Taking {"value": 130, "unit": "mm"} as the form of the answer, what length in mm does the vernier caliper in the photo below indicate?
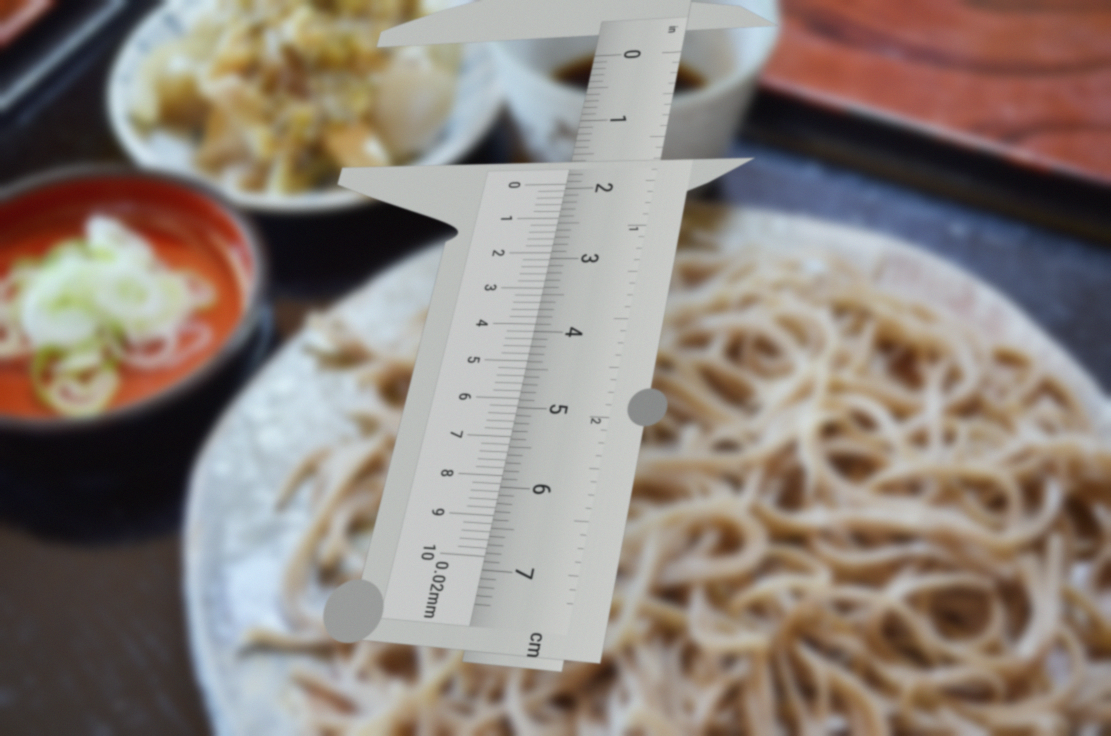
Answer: {"value": 19.4, "unit": "mm"}
